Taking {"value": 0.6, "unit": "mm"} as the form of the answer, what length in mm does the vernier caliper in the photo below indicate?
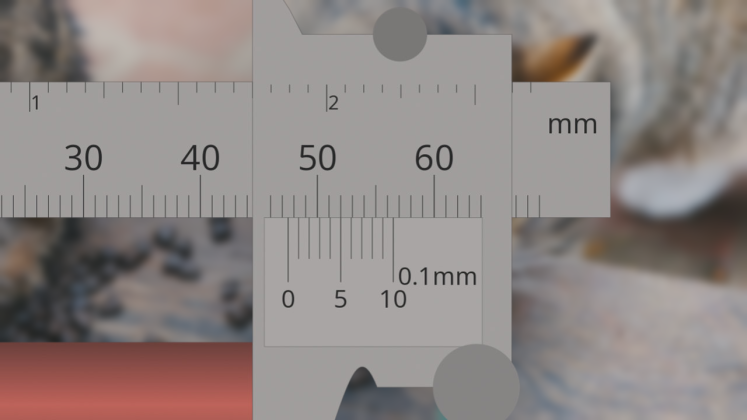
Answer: {"value": 47.5, "unit": "mm"}
